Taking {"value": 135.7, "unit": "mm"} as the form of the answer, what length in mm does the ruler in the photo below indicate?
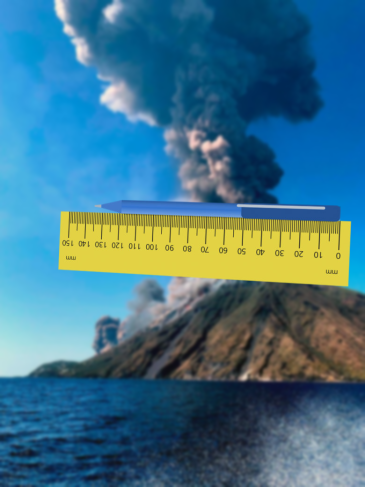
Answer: {"value": 135, "unit": "mm"}
